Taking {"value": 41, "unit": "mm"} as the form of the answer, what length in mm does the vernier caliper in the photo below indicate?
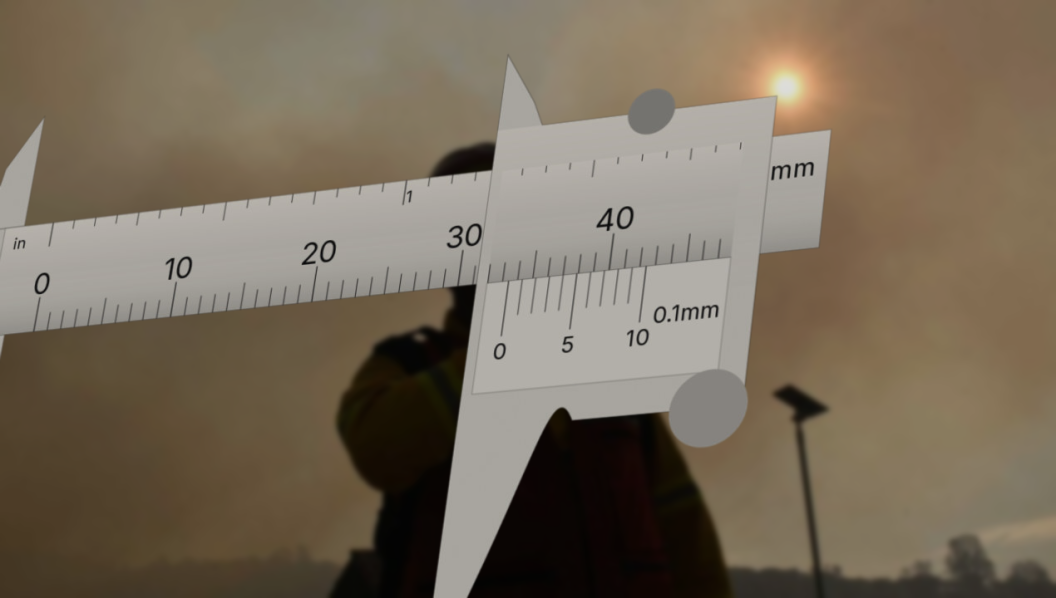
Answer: {"value": 33.4, "unit": "mm"}
